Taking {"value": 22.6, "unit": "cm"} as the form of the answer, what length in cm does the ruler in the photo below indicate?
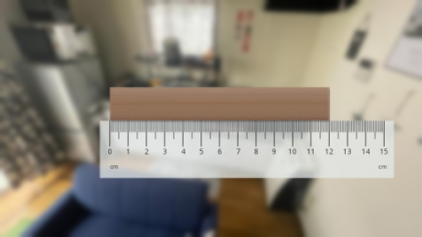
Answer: {"value": 12, "unit": "cm"}
